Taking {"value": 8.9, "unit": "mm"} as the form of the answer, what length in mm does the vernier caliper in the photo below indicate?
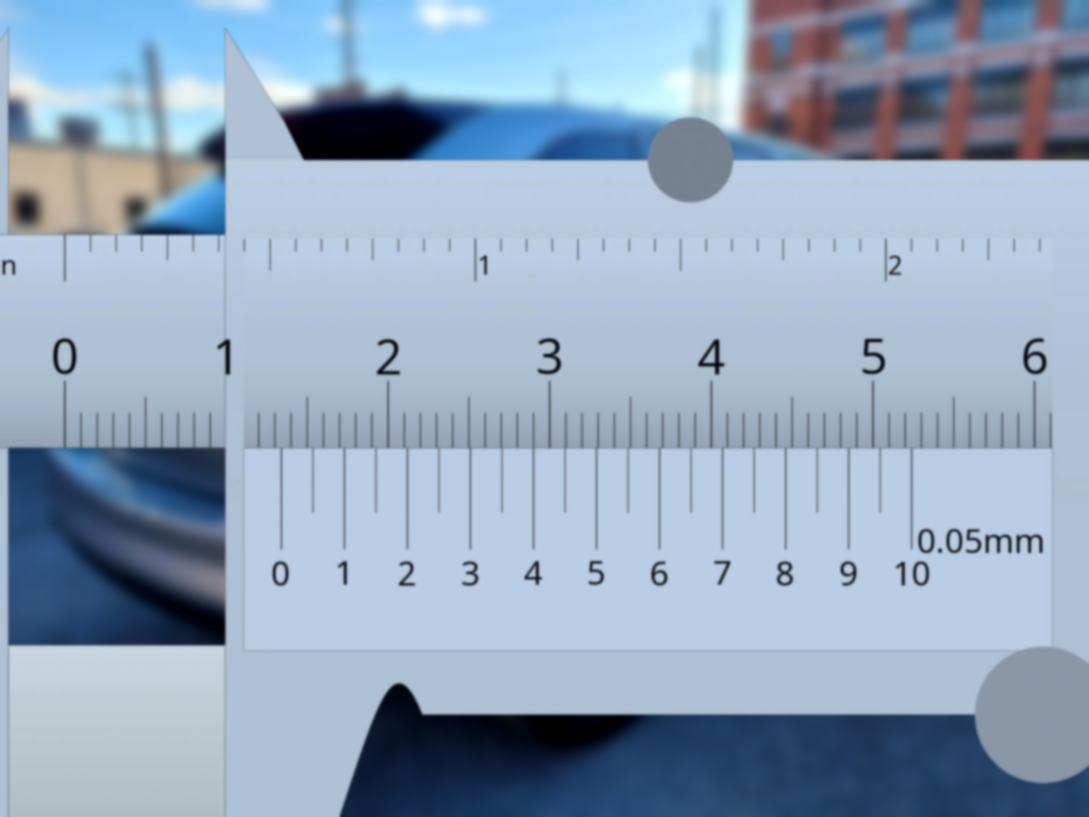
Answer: {"value": 13.4, "unit": "mm"}
